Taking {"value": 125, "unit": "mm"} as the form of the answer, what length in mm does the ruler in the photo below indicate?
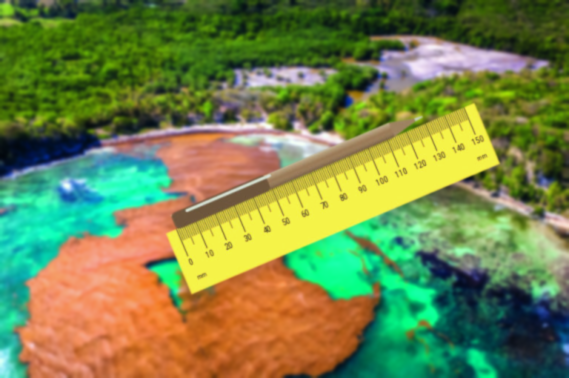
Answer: {"value": 130, "unit": "mm"}
